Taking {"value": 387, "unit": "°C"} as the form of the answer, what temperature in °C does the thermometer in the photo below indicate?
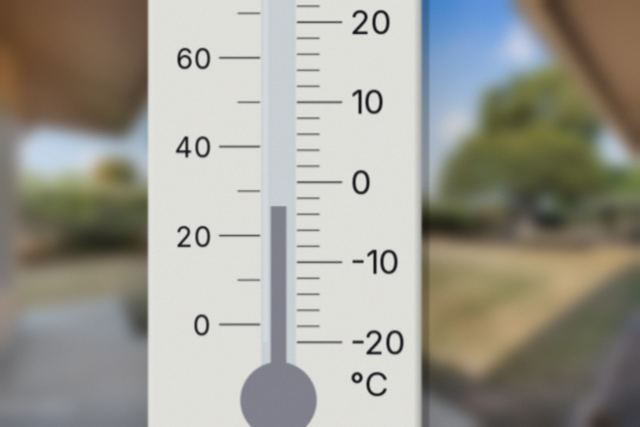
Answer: {"value": -3, "unit": "°C"}
